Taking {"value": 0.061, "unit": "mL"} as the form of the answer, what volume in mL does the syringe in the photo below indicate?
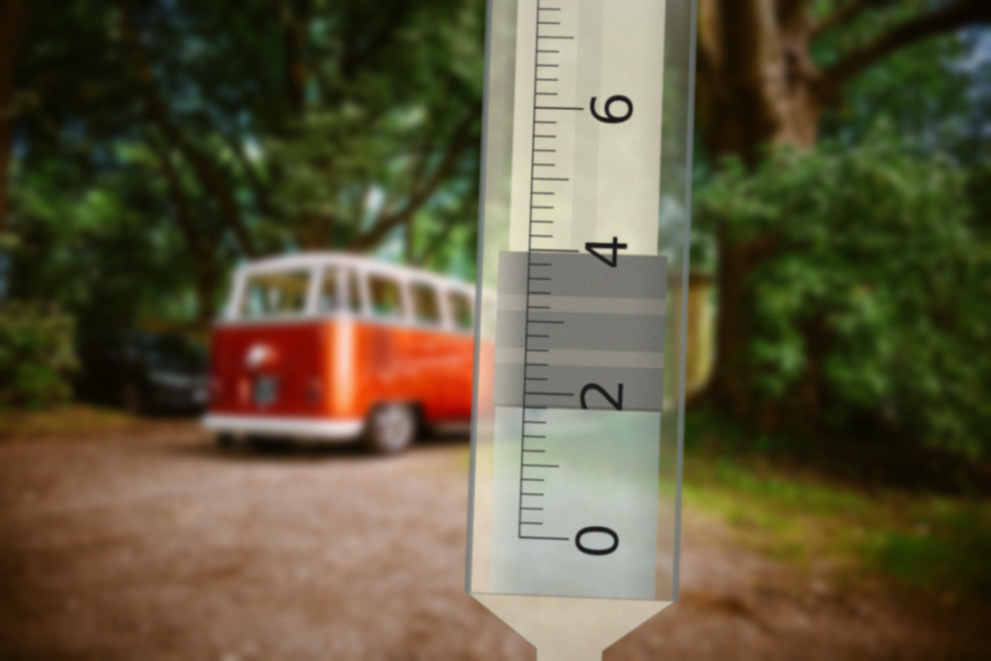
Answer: {"value": 1.8, "unit": "mL"}
